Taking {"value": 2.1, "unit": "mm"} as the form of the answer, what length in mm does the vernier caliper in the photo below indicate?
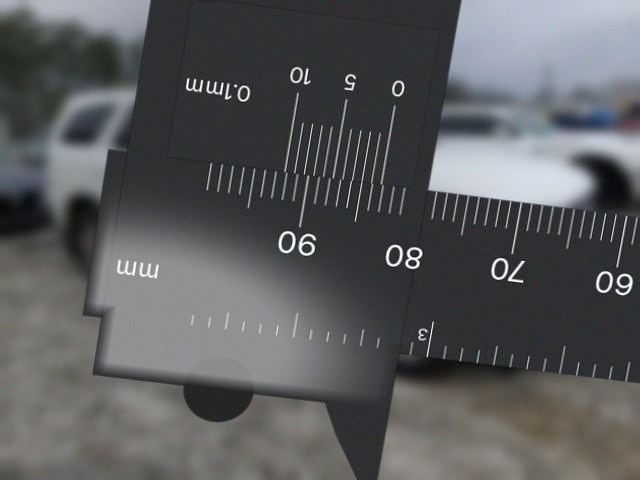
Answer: {"value": 83.2, "unit": "mm"}
